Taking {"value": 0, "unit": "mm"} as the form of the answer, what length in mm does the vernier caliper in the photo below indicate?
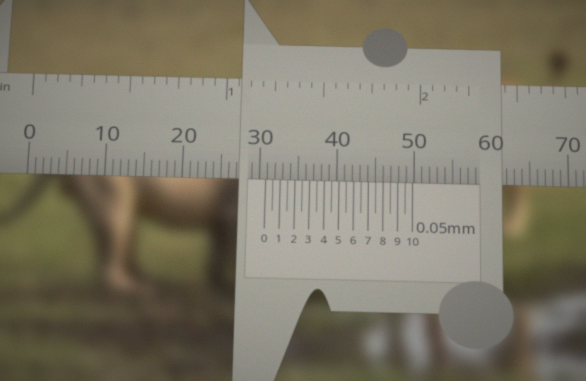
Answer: {"value": 30.8, "unit": "mm"}
